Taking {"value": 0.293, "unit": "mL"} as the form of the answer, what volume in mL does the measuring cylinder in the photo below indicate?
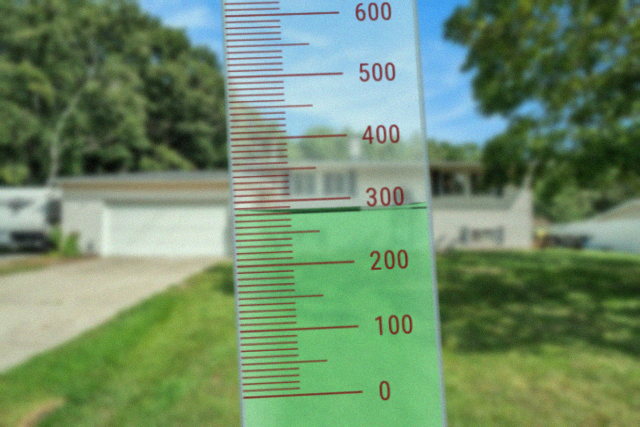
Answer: {"value": 280, "unit": "mL"}
